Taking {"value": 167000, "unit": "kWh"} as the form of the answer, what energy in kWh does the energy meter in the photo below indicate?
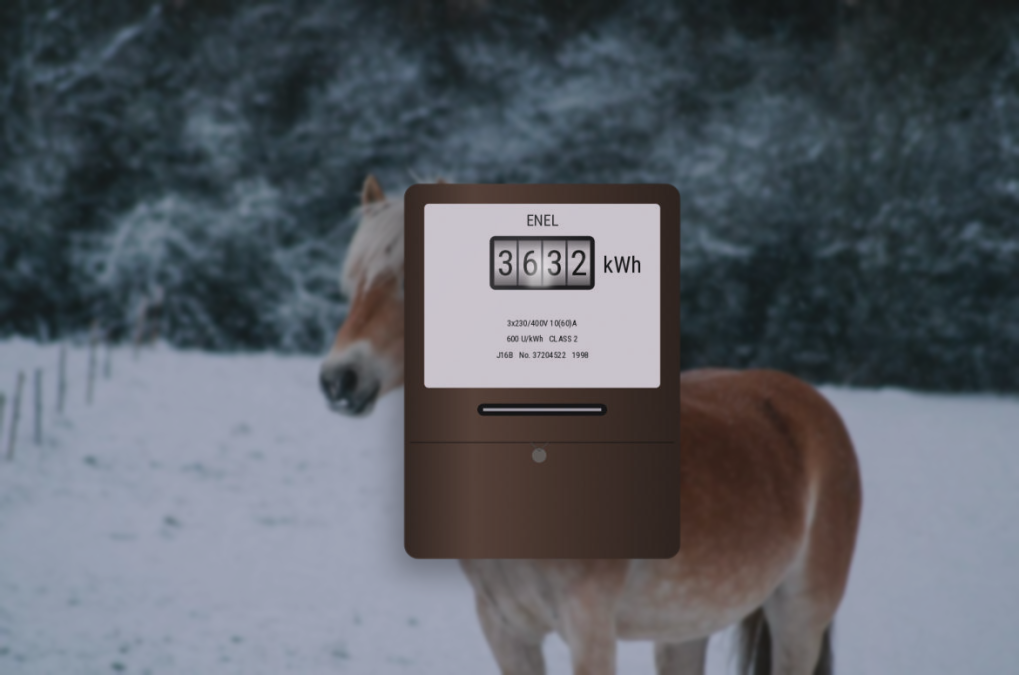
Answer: {"value": 3632, "unit": "kWh"}
